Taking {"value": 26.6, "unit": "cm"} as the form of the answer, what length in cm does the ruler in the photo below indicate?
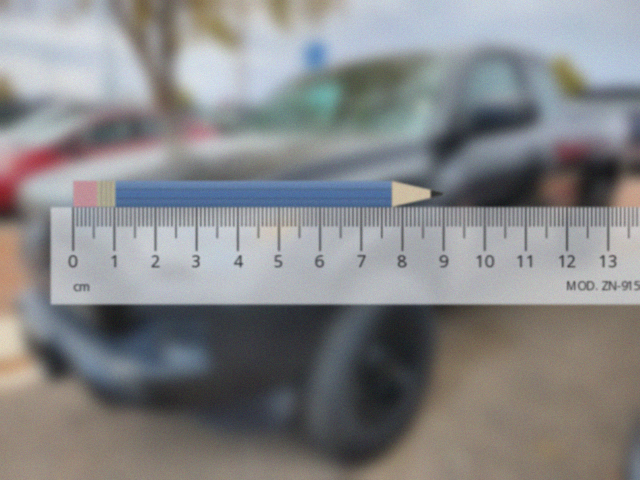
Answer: {"value": 9, "unit": "cm"}
